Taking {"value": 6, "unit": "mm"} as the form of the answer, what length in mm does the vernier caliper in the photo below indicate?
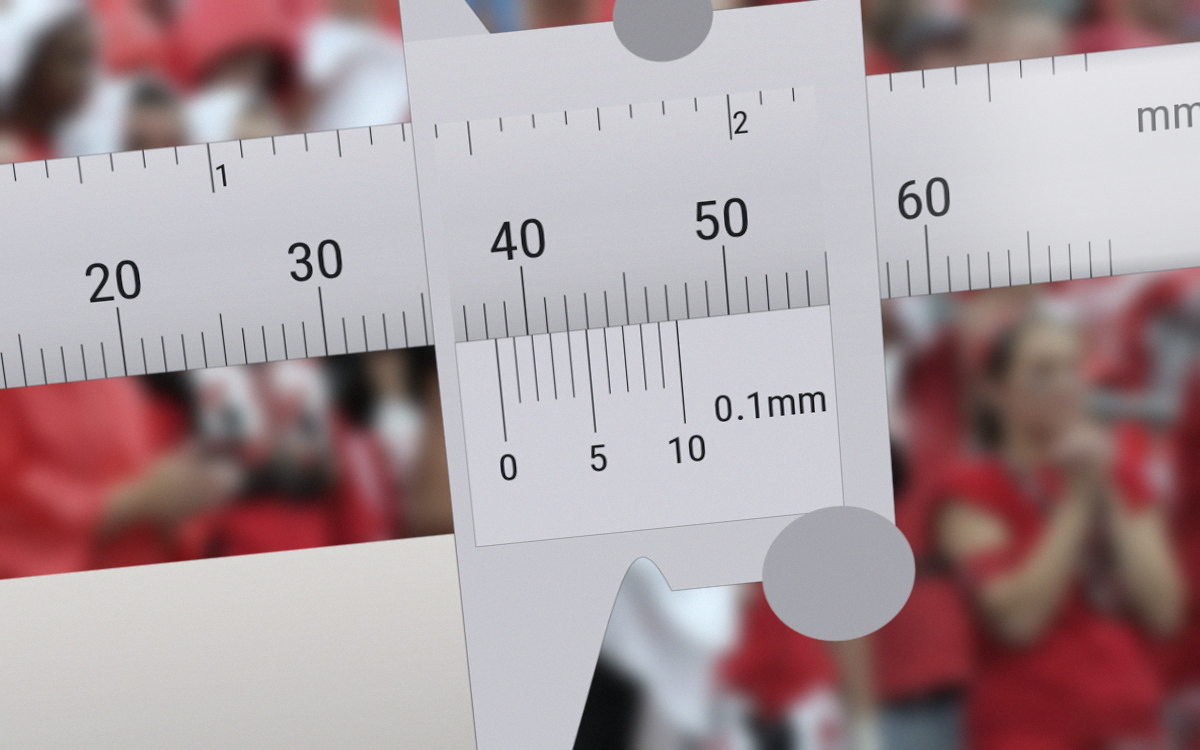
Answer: {"value": 38.4, "unit": "mm"}
